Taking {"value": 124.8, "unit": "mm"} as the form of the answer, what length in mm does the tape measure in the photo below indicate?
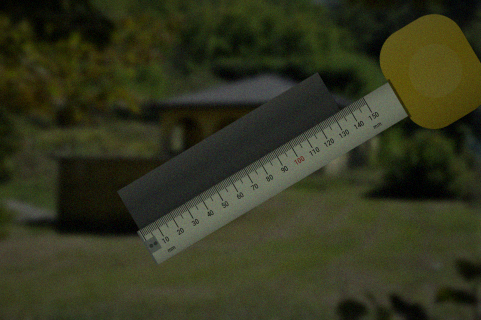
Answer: {"value": 135, "unit": "mm"}
